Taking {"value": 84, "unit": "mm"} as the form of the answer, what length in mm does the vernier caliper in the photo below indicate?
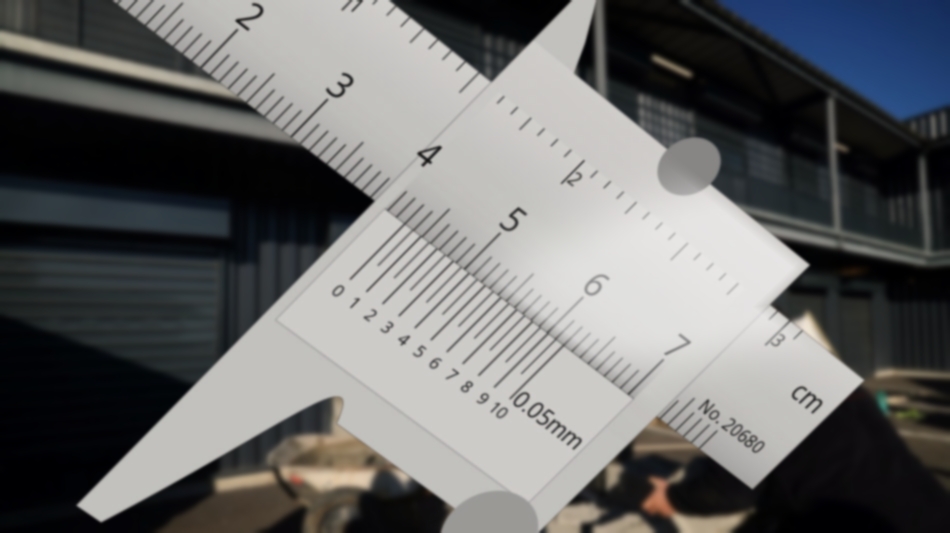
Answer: {"value": 43.0, "unit": "mm"}
